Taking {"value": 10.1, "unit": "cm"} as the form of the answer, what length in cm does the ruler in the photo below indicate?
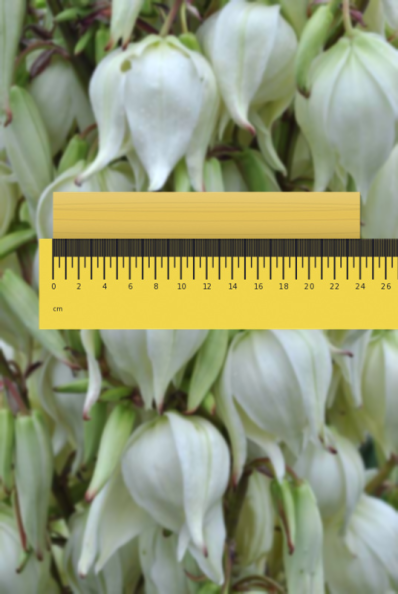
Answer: {"value": 24, "unit": "cm"}
